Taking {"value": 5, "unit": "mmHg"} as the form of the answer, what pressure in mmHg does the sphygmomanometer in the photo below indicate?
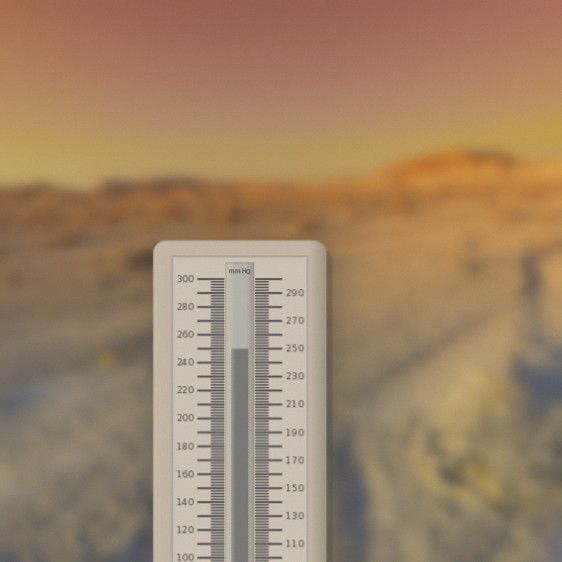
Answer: {"value": 250, "unit": "mmHg"}
